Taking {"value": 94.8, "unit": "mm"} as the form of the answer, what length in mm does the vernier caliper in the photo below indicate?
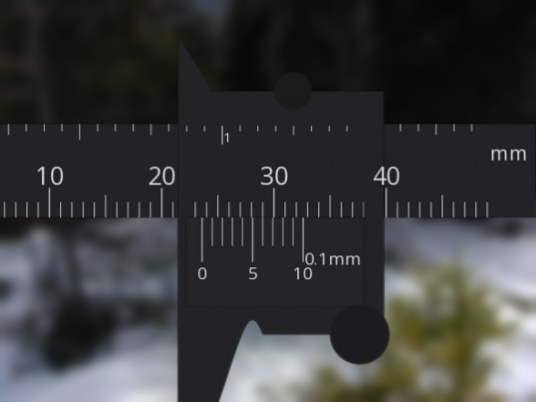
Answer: {"value": 23.6, "unit": "mm"}
